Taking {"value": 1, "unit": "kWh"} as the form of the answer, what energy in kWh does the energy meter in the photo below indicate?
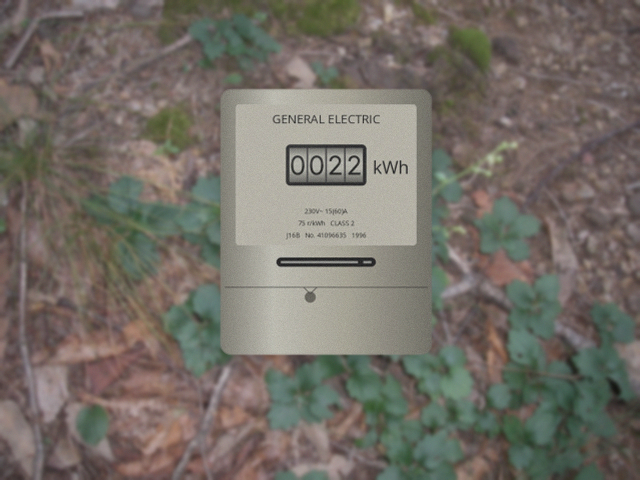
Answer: {"value": 22, "unit": "kWh"}
